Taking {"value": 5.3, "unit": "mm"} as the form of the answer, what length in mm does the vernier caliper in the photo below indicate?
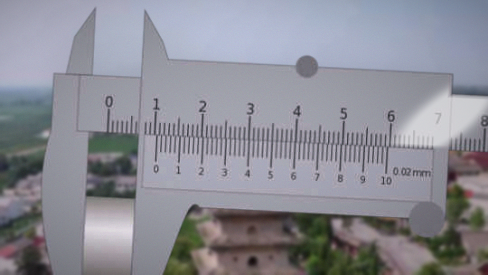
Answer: {"value": 10.5, "unit": "mm"}
